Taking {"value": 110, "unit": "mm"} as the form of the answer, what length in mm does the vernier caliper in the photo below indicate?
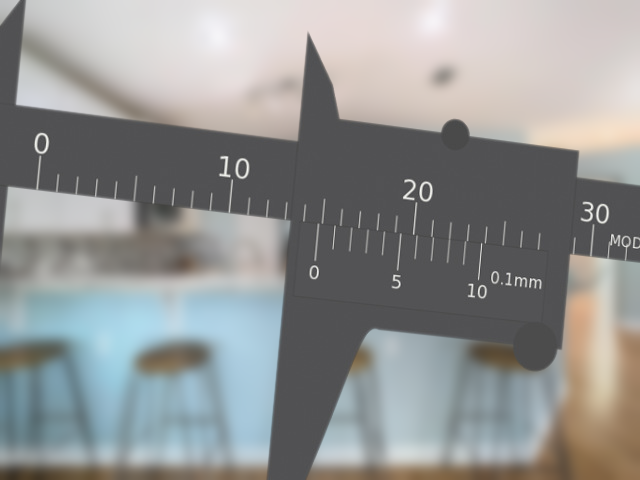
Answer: {"value": 14.8, "unit": "mm"}
